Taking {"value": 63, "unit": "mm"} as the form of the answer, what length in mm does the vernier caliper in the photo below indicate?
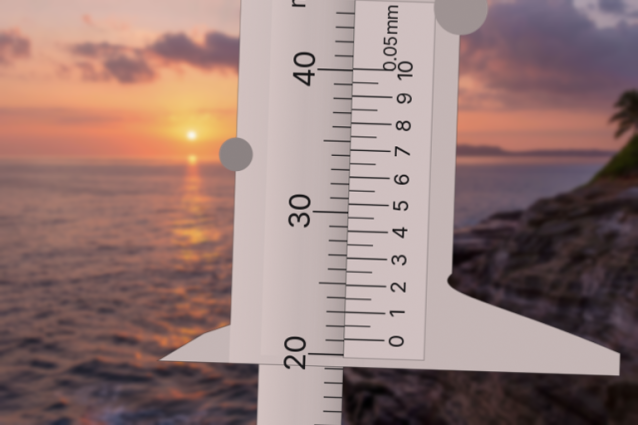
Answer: {"value": 21.1, "unit": "mm"}
